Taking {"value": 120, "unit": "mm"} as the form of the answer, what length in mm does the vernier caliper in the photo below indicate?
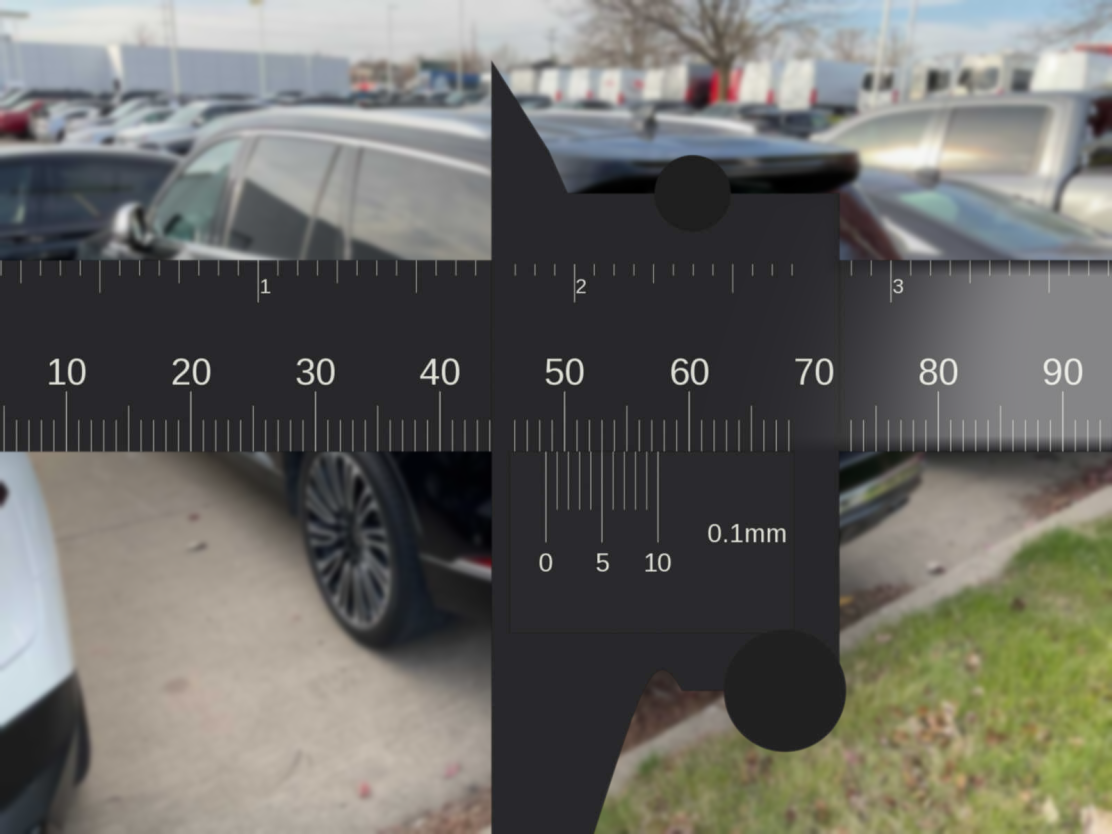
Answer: {"value": 48.5, "unit": "mm"}
